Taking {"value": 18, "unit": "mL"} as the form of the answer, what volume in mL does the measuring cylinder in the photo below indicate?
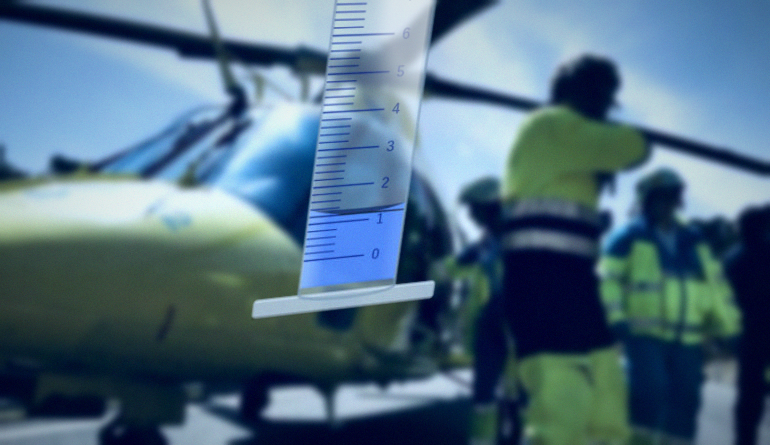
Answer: {"value": 1.2, "unit": "mL"}
